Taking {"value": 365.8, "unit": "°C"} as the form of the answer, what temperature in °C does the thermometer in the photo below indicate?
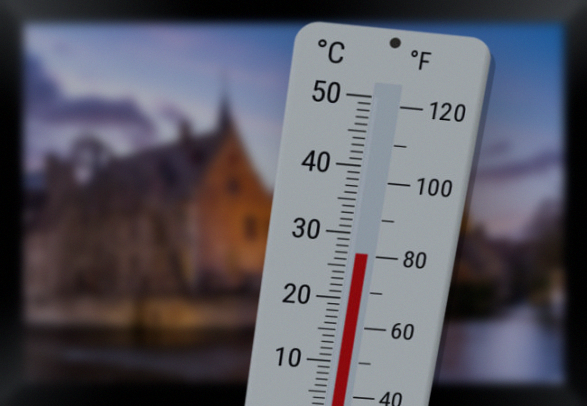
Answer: {"value": 27, "unit": "°C"}
